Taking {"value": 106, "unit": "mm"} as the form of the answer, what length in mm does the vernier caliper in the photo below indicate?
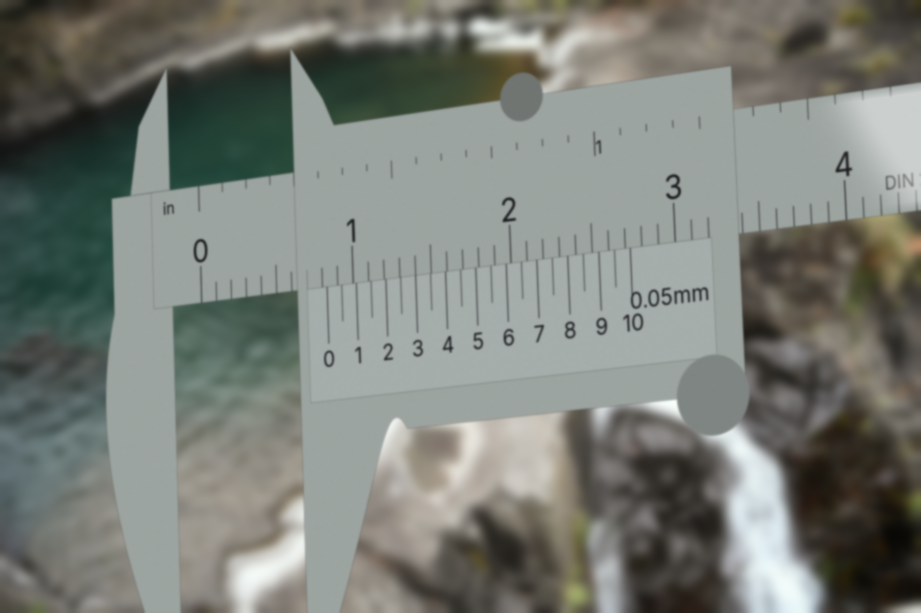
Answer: {"value": 8.3, "unit": "mm"}
